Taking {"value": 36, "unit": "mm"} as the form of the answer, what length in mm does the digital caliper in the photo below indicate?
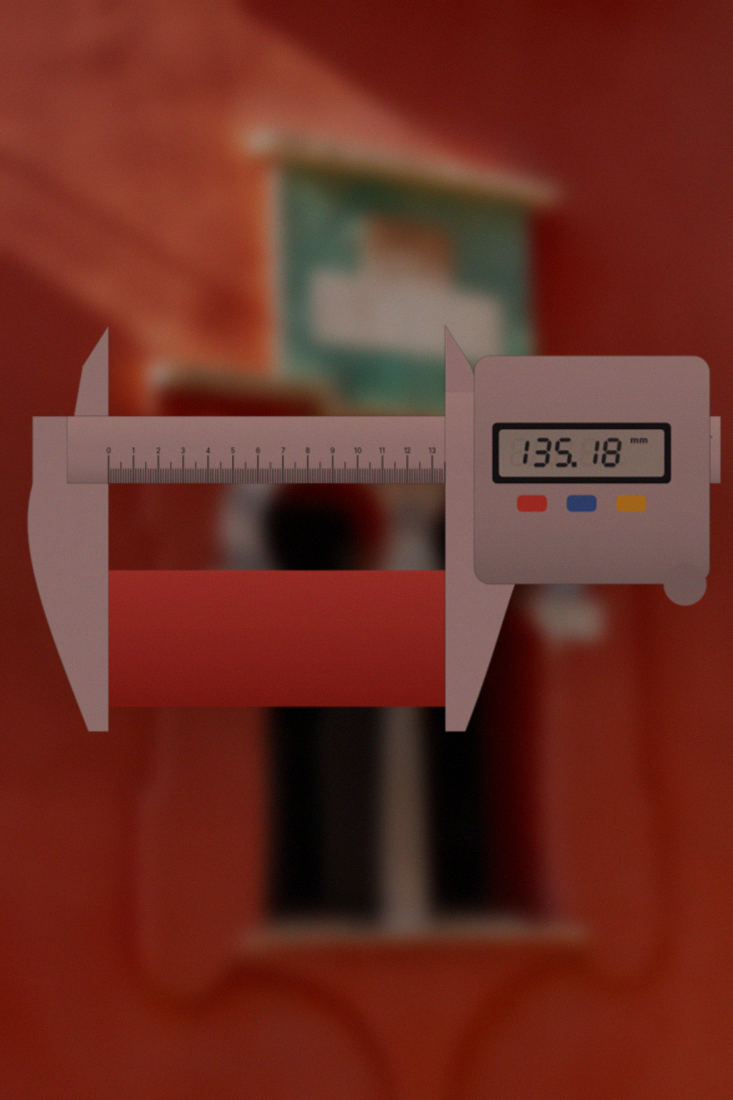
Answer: {"value": 135.18, "unit": "mm"}
